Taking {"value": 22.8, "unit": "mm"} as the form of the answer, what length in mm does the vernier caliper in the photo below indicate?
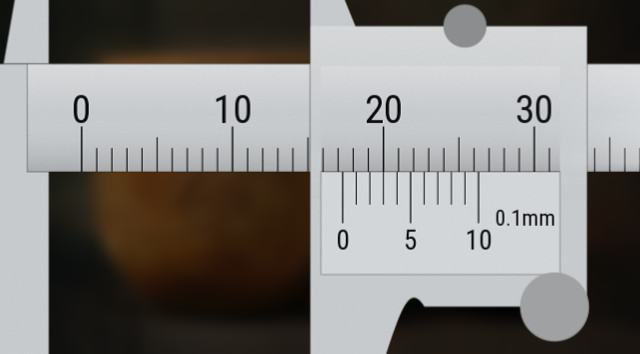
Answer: {"value": 17.3, "unit": "mm"}
